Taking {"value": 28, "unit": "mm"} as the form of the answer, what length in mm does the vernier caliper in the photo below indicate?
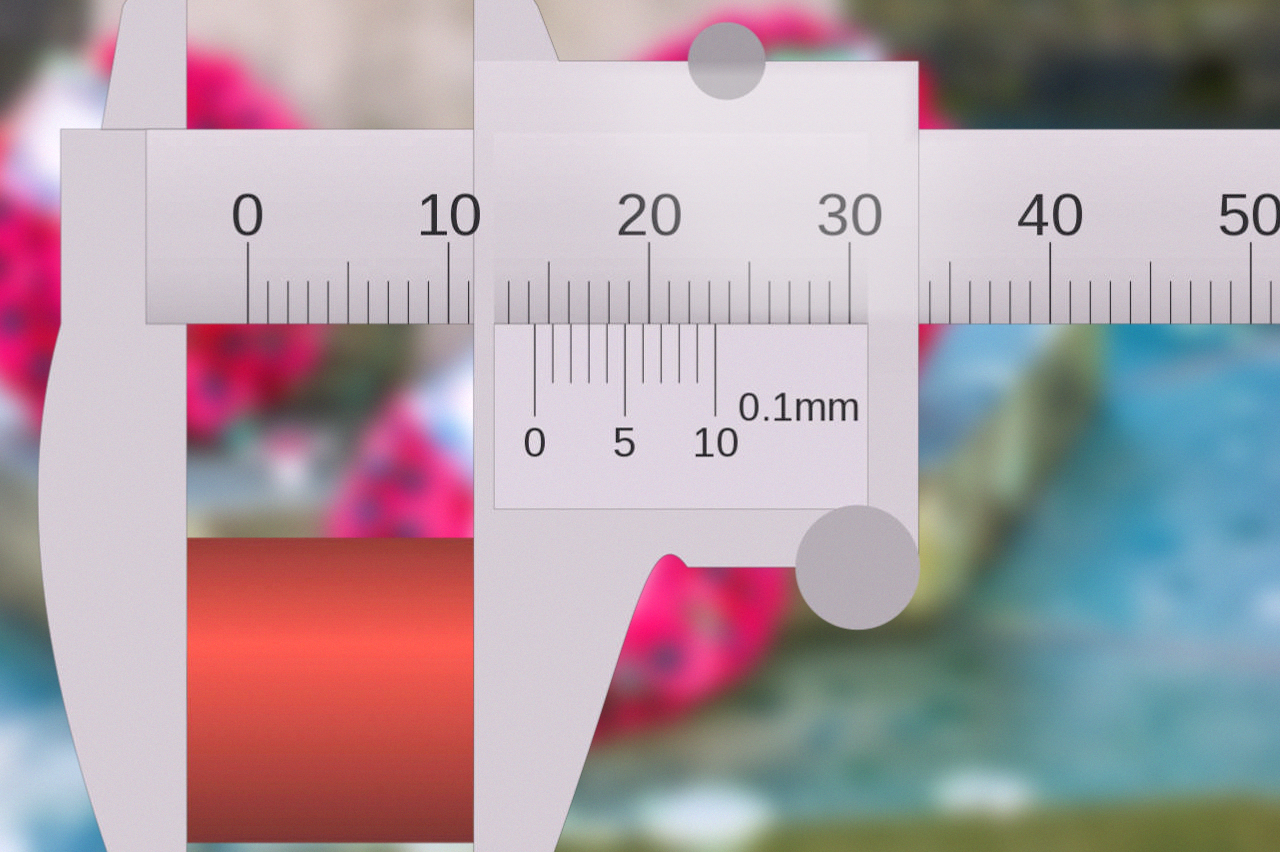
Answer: {"value": 14.3, "unit": "mm"}
